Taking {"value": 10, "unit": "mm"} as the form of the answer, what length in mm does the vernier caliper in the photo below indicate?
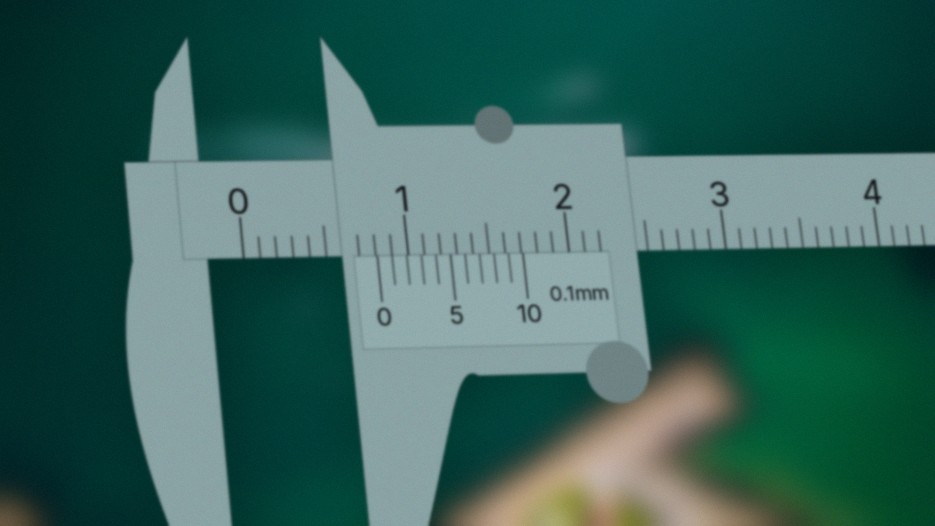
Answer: {"value": 8.1, "unit": "mm"}
